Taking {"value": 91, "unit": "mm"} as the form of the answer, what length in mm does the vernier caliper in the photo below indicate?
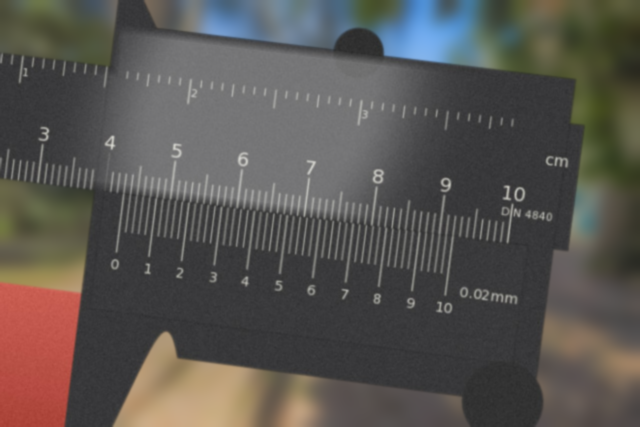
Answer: {"value": 43.0, "unit": "mm"}
